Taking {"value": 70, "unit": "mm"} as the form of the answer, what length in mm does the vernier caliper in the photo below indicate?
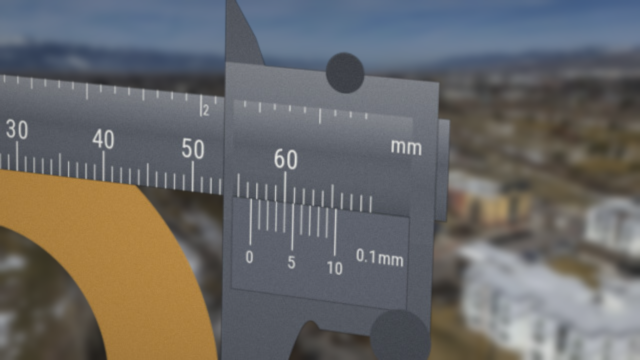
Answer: {"value": 56.4, "unit": "mm"}
